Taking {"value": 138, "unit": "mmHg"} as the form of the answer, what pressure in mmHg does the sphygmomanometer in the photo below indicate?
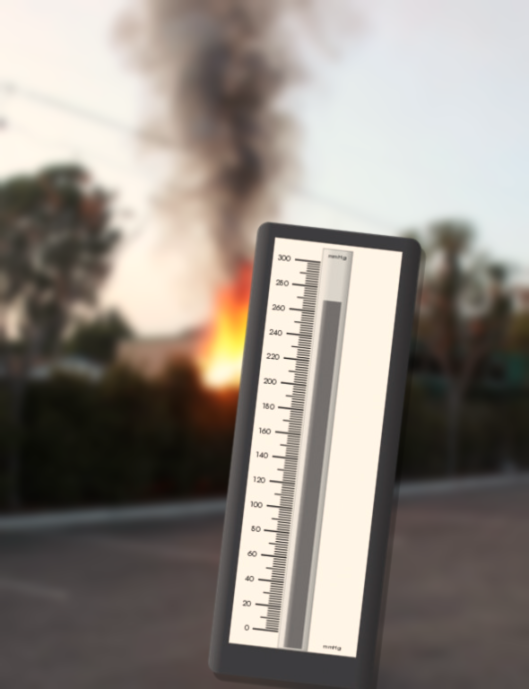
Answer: {"value": 270, "unit": "mmHg"}
